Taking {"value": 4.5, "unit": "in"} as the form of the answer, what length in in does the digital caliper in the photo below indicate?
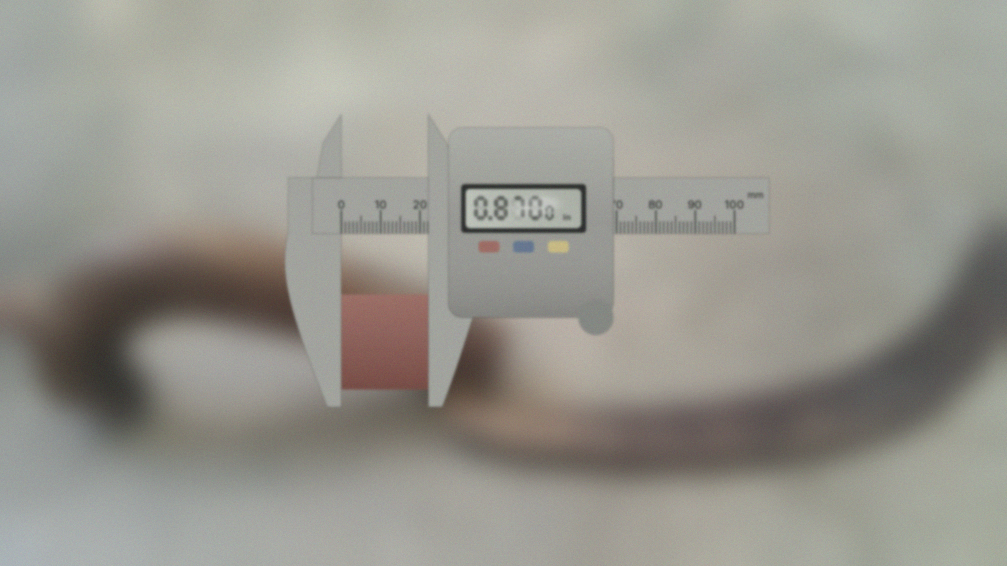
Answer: {"value": 0.8700, "unit": "in"}
